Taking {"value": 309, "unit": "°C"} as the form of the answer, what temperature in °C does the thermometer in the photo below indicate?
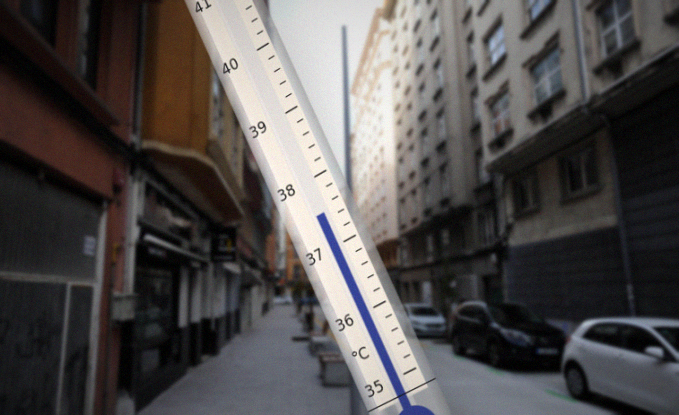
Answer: {"value": 37.5, "unit": "°C"}
